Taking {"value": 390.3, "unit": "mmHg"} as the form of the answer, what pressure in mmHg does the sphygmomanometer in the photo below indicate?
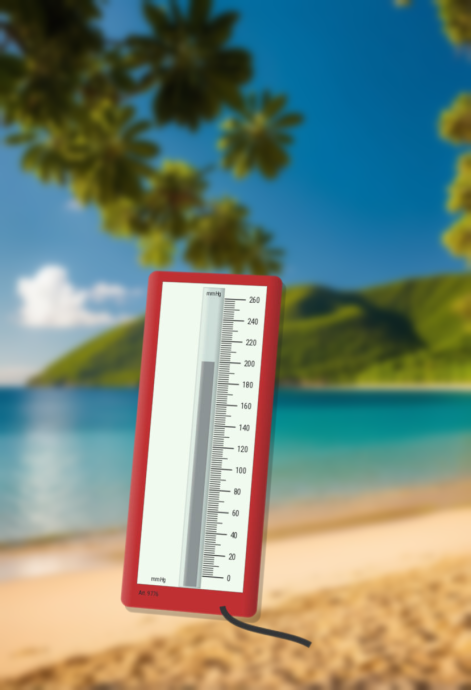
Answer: {"value": 200, "unit": "mmHg"}
